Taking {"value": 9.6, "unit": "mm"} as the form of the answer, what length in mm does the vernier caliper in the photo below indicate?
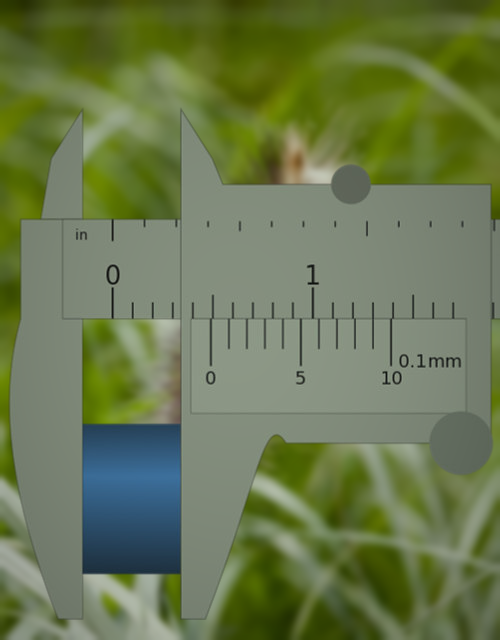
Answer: {"value": 4.9, "unit": "mm"}
